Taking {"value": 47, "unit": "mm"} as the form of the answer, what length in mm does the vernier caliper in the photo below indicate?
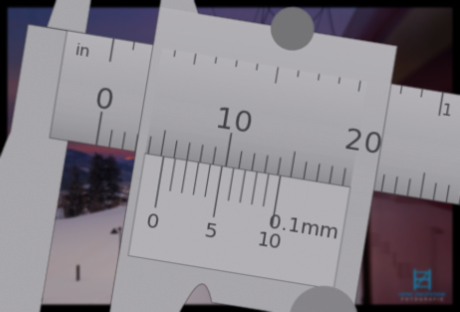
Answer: {"value": 5.2, "unit": "mm"}
